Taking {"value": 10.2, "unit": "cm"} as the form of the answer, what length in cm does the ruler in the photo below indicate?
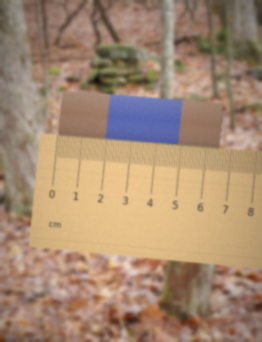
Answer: {"value": 6.5, "unit": "cm"}
